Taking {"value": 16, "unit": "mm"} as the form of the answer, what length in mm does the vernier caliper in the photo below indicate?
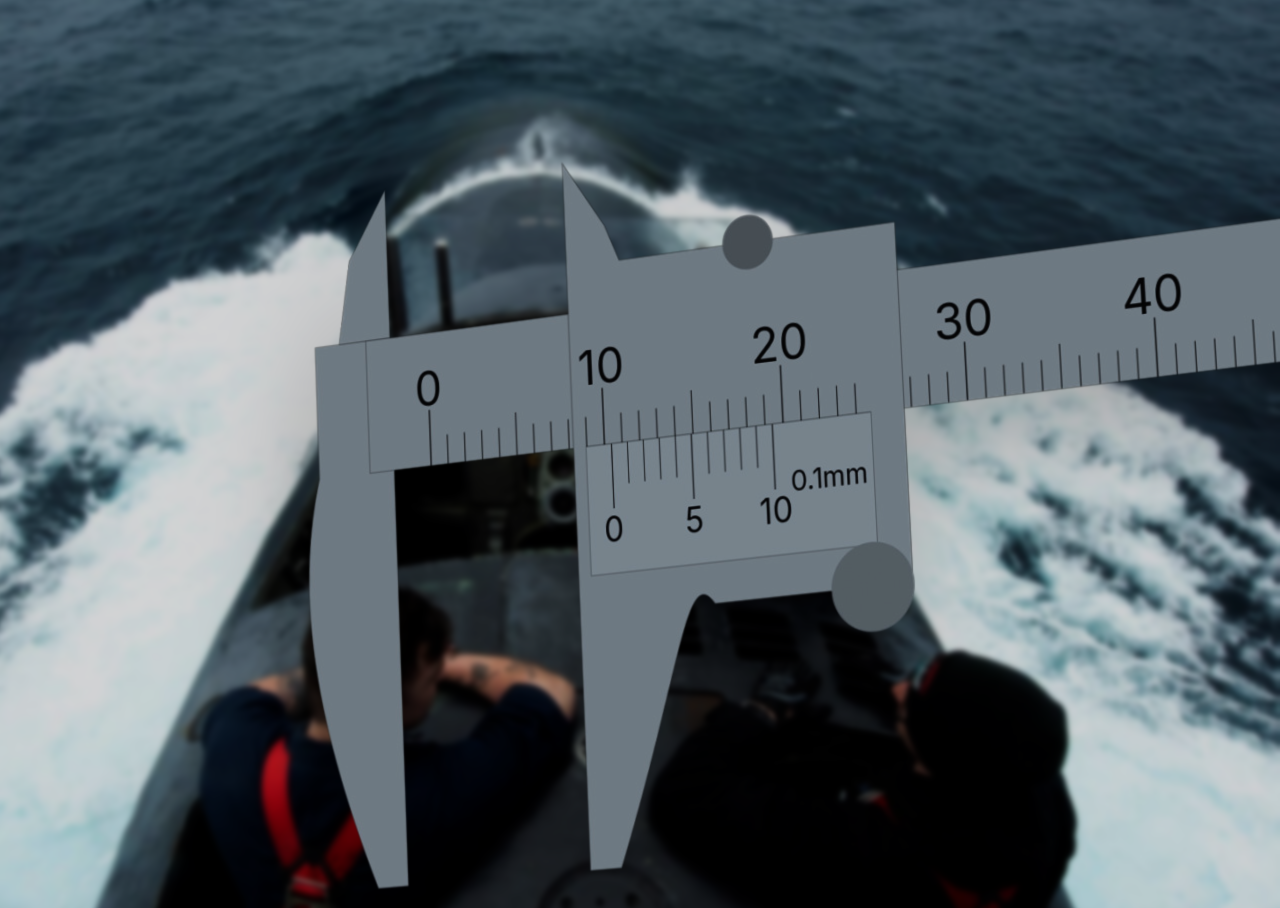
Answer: {"value": 10.4, "unit": "mm"}
